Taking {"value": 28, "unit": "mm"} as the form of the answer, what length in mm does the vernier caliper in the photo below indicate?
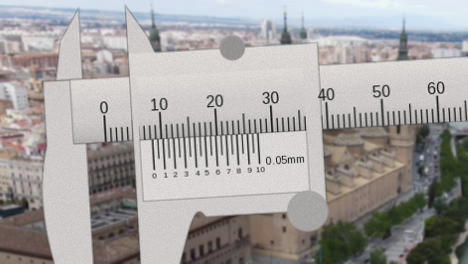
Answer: {"value": 8.4, "unit": "mm"}
